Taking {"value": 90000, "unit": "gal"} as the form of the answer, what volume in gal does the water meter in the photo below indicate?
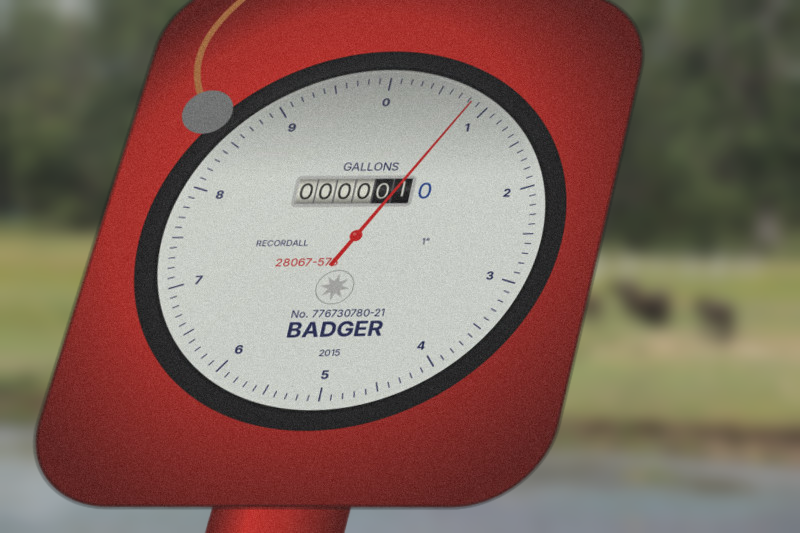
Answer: {"value": 10.8, "unit": "gal"}
